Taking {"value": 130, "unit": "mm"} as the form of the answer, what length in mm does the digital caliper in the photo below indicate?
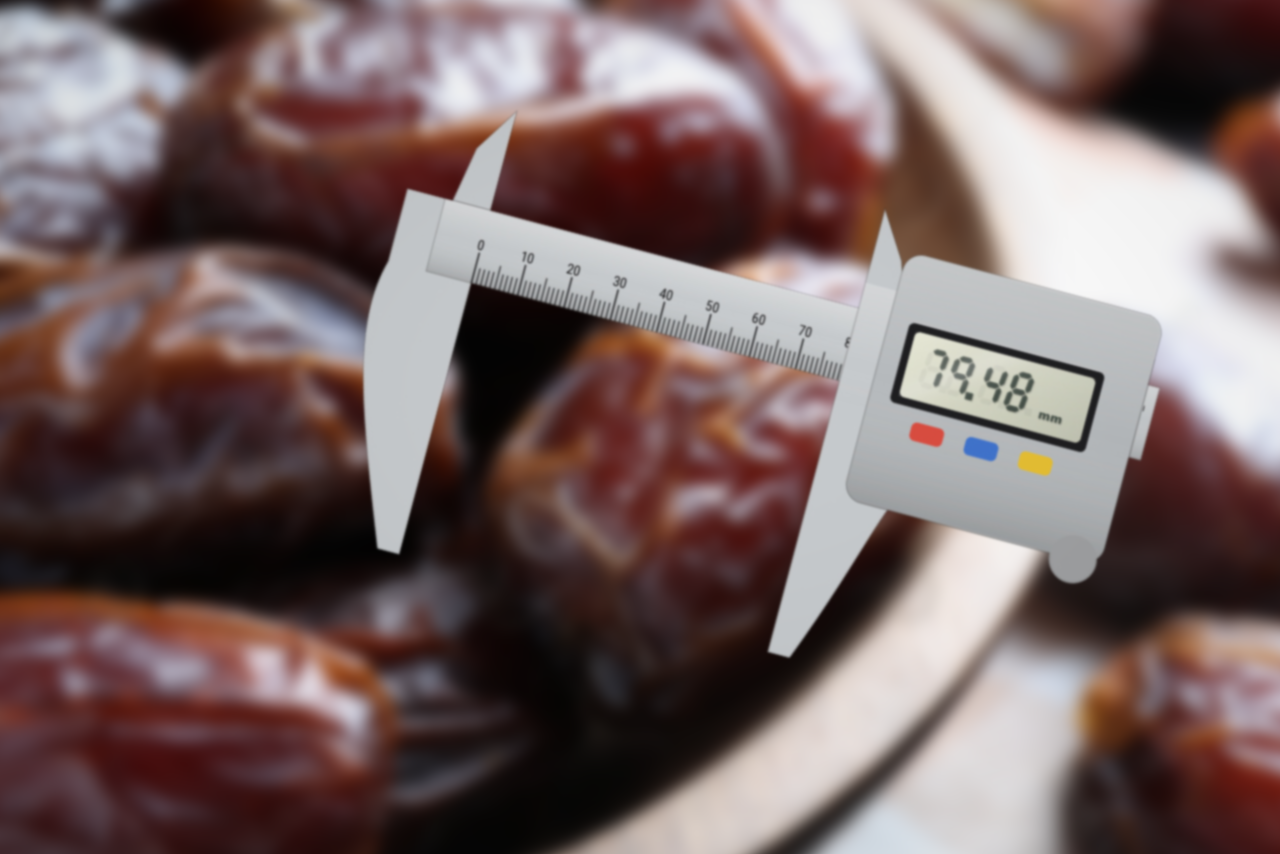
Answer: {"value": 79.48, "unit": "mm"}
